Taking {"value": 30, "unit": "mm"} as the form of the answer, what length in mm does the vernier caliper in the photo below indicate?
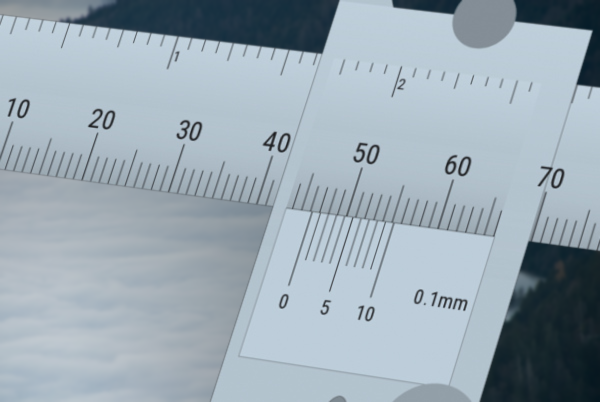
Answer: {"value": 46.2, "unit": "mm"}
